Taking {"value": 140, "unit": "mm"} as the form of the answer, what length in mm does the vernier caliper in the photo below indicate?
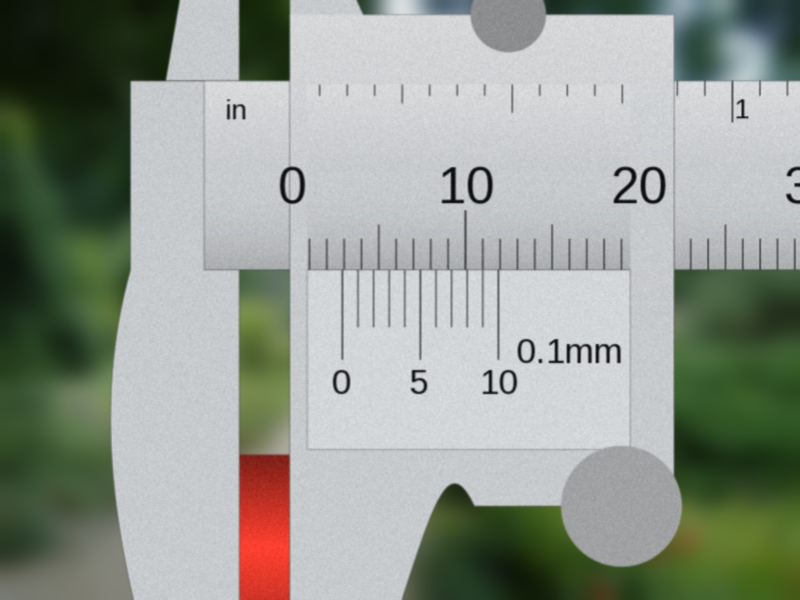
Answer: {"value": 2.9, "unit": "mm"}
